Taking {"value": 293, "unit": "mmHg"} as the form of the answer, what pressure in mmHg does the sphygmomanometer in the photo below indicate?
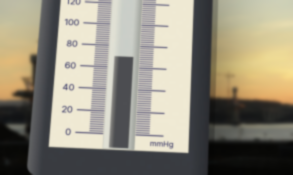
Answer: {"value": 70, "unit": "mmHg"}
